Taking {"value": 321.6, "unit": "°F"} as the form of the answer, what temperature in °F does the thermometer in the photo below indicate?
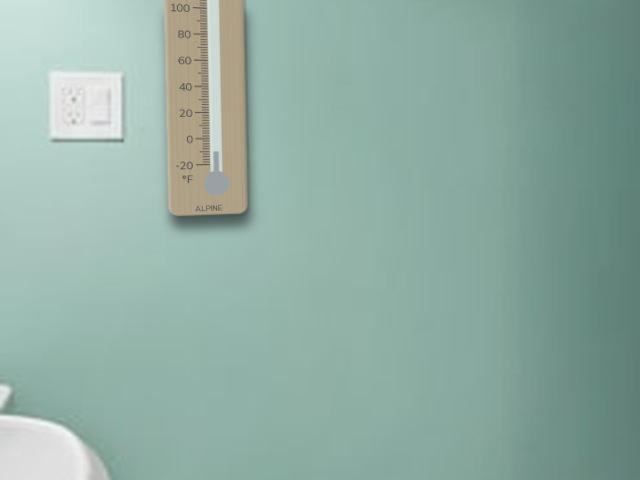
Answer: {"value": -10, "unit": "°F"}
